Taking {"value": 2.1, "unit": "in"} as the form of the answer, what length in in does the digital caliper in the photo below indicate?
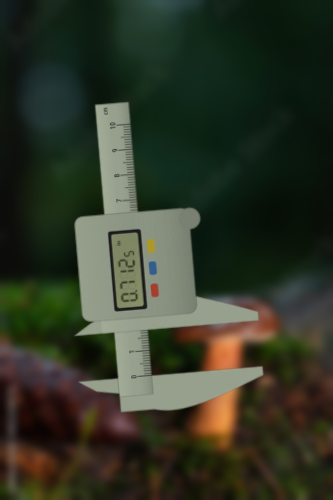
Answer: {"value": 0.7125, "unit": "in"}
